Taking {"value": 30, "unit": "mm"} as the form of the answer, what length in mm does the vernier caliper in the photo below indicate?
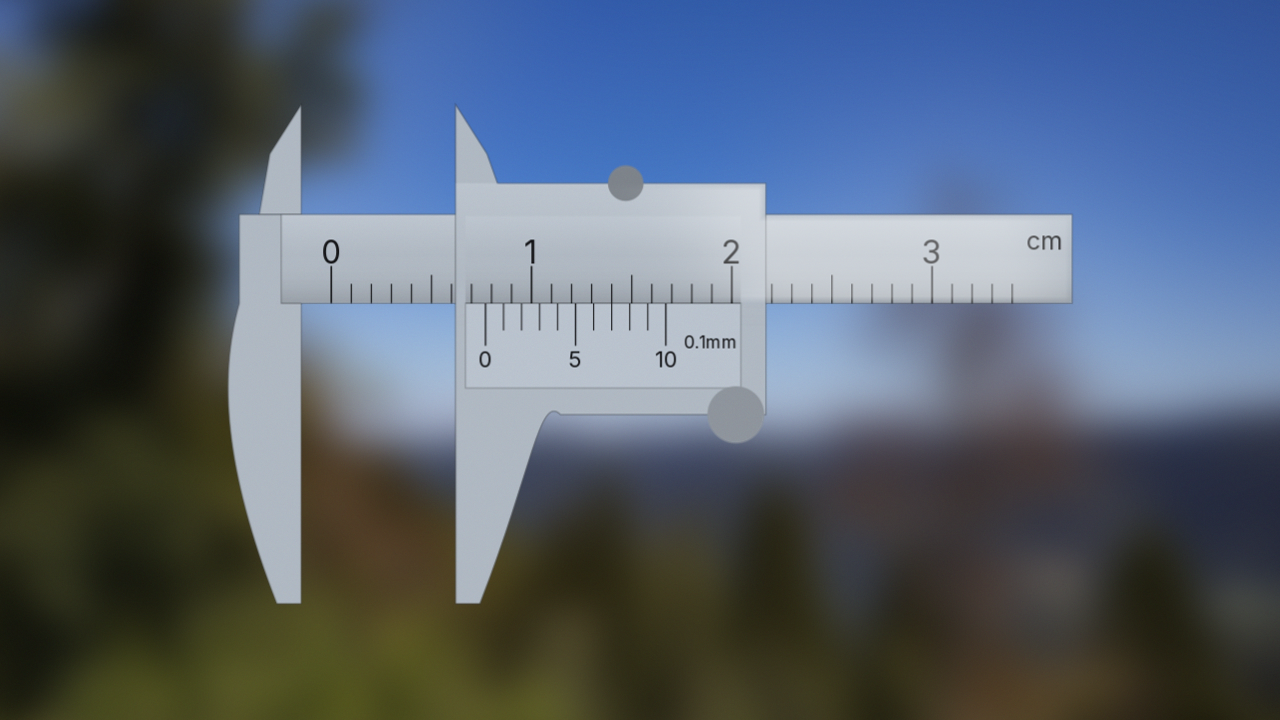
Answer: {"value": 7.7, "unit": "mm"}
